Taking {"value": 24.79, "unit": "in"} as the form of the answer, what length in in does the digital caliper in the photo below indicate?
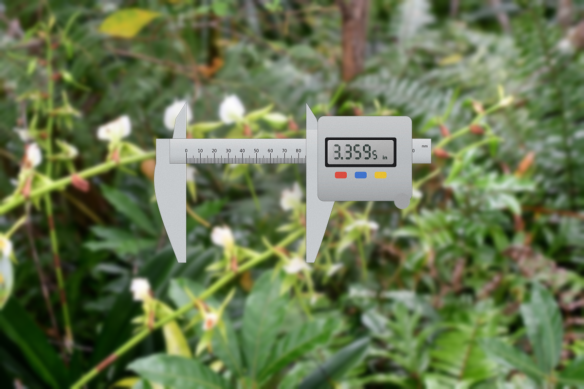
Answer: {"value": 3.3595, "unit": "in"}
